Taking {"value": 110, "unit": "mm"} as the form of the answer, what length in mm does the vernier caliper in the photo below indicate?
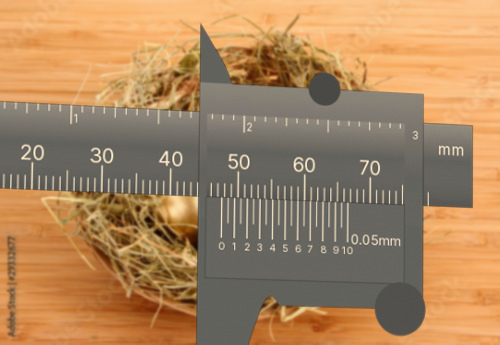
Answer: {"value": 47.6, "unit": "mm"}
